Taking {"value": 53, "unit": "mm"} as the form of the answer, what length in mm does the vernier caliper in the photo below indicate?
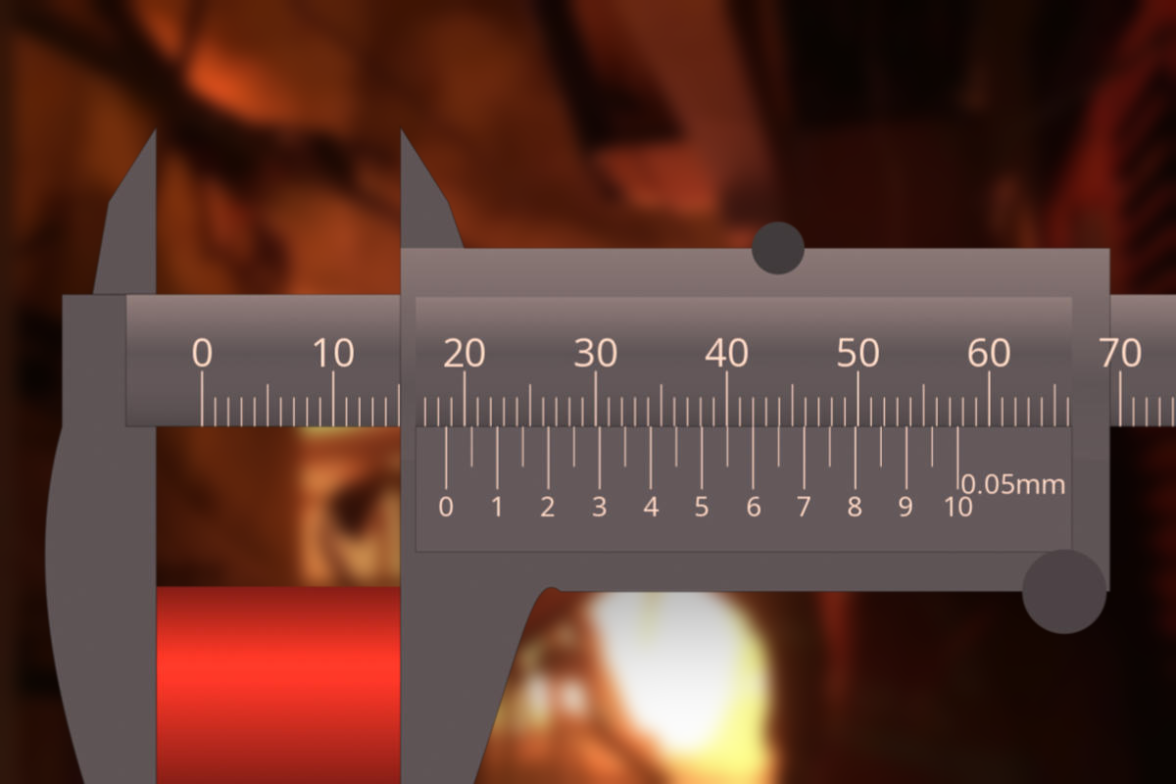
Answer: {"value": 18.6, "unit": "mm"}
